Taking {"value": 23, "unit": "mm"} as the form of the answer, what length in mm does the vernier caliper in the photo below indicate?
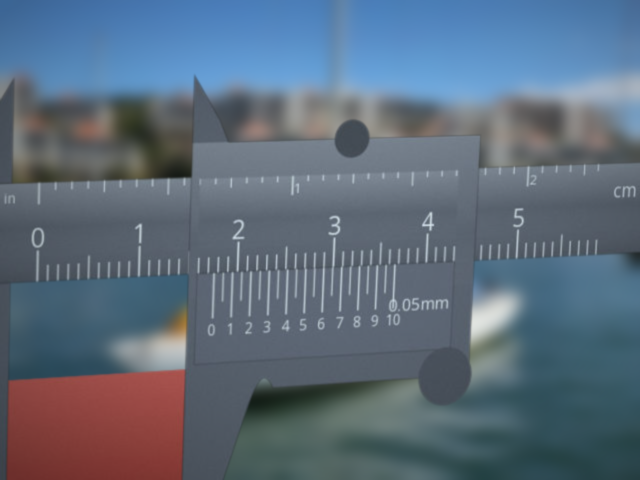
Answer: {"value": 17.6, "unit": "mm"}
